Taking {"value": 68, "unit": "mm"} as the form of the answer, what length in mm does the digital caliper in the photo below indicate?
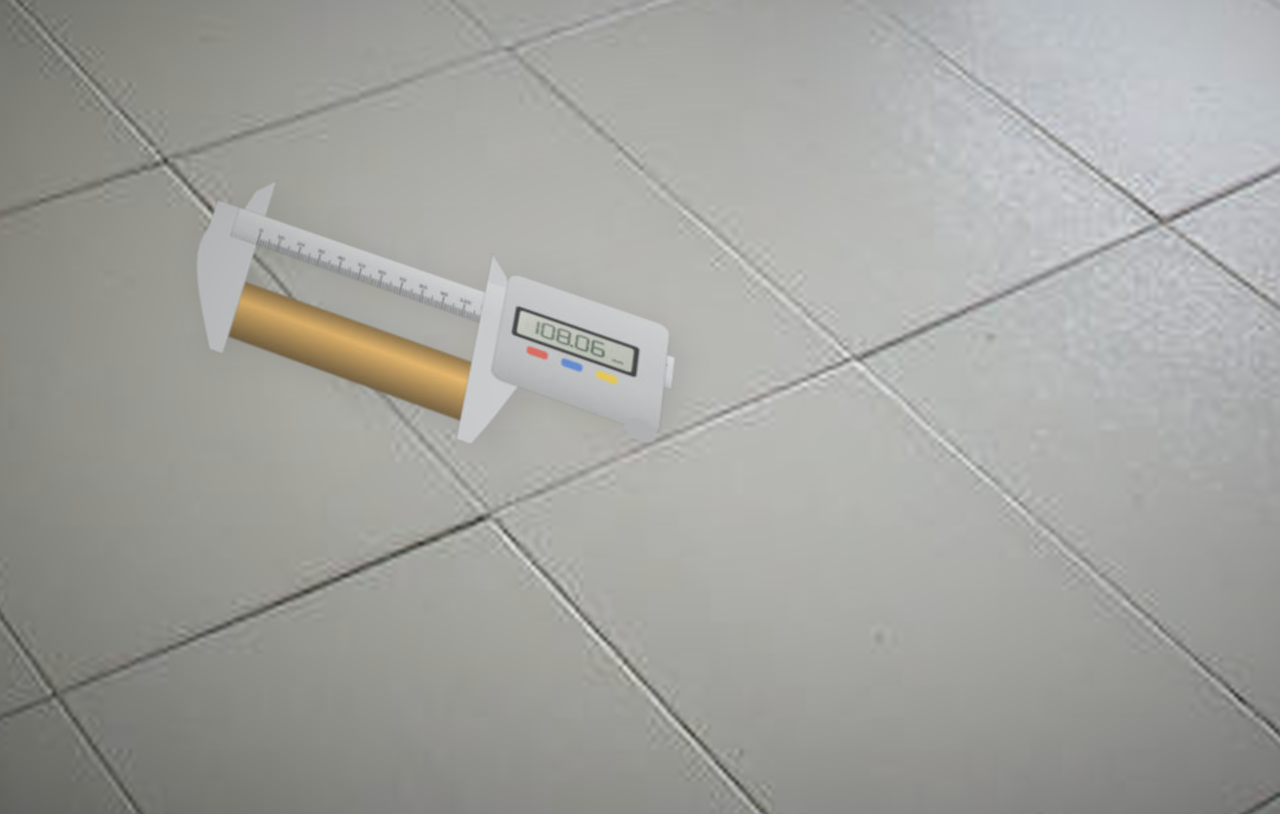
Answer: {"value": 108.06, "unit": "mm"}
